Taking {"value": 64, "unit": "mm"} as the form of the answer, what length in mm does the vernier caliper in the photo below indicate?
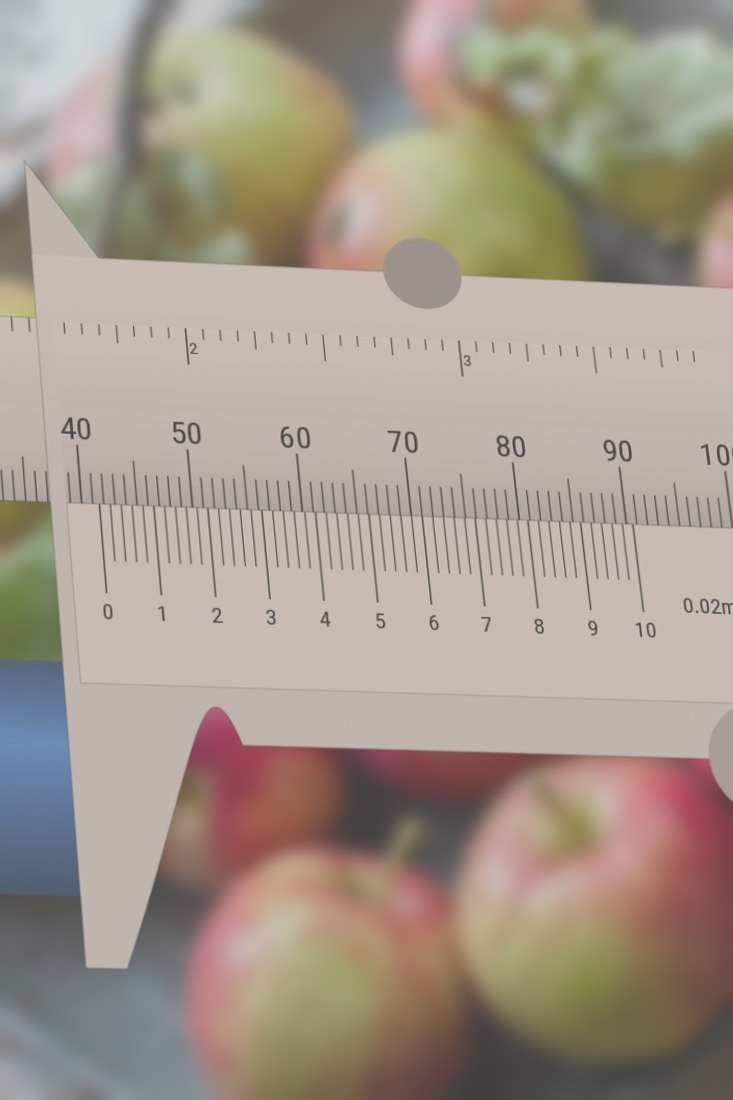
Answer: {"value": 41.6, "unit": "mm"}
